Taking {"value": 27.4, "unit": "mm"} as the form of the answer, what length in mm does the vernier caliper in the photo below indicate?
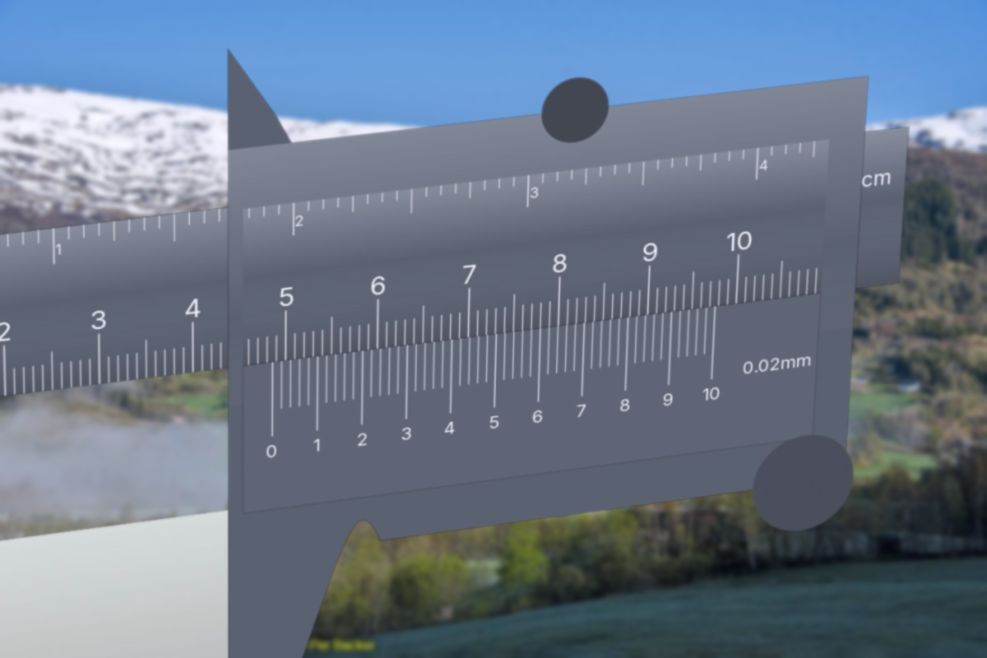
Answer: {"value": 48.6, "unit": "mm"}
